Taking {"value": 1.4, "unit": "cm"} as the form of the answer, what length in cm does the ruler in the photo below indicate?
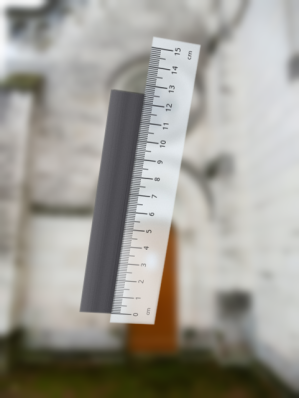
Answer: {"value": 12.5, "unit": "cm"}
